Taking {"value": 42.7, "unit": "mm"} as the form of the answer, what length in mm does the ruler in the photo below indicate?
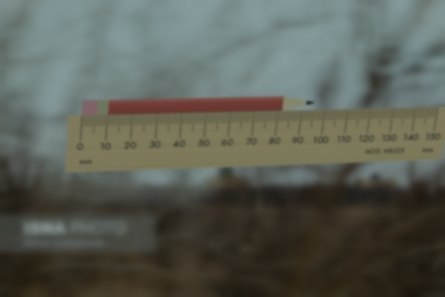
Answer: {"value": 95, "unit": "mm"}
